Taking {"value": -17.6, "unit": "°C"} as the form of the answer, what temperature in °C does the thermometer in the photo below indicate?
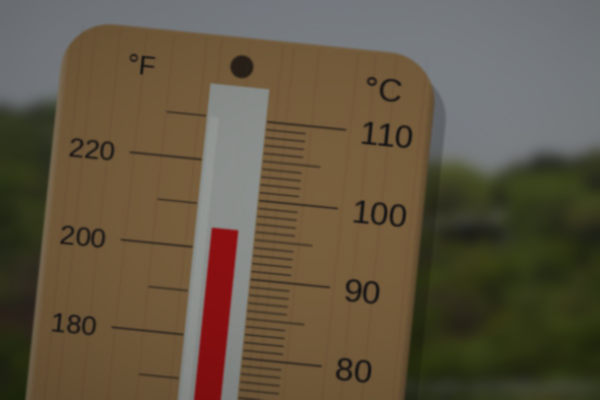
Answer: {"value": 96, "unit": "°C"}
